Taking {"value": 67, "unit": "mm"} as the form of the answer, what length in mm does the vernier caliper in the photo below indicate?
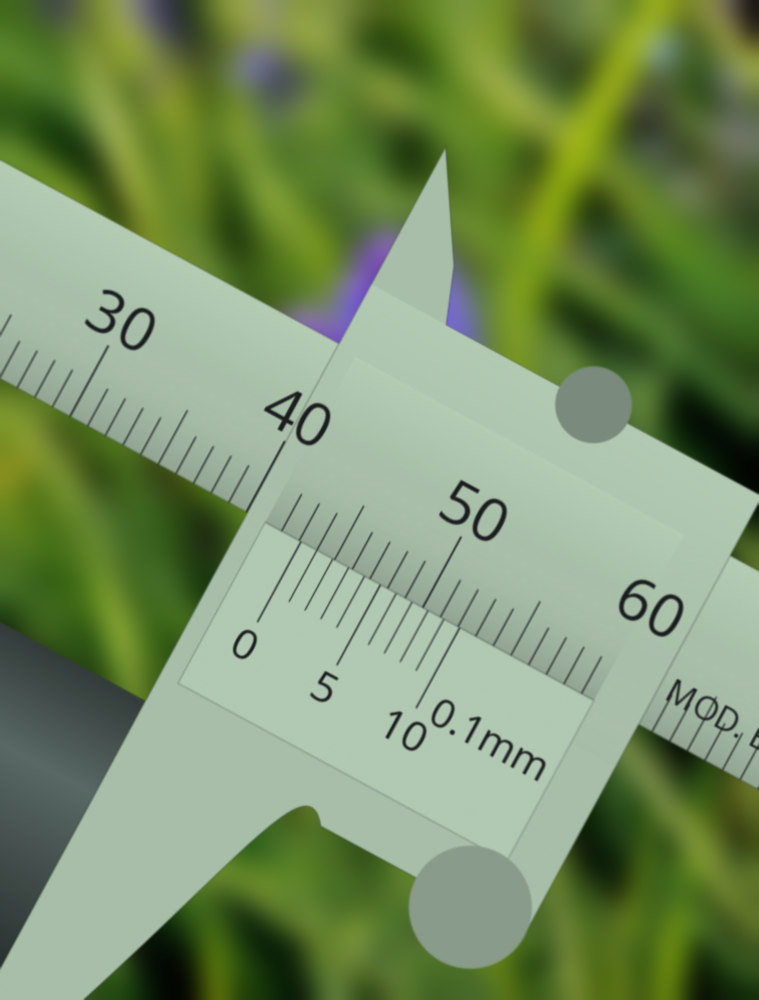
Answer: {"value": 43.1, "unit": "mm"}
